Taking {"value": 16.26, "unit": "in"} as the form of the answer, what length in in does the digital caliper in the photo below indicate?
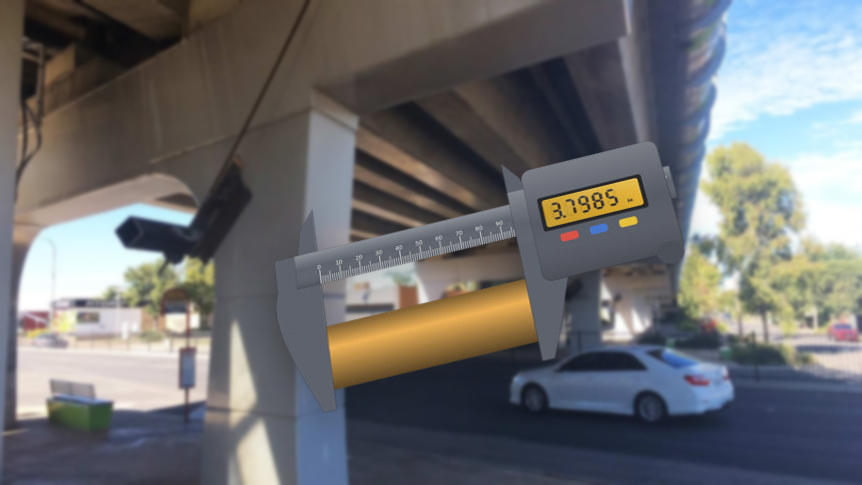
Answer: {"value": 3.7985, "unit": "in"}
